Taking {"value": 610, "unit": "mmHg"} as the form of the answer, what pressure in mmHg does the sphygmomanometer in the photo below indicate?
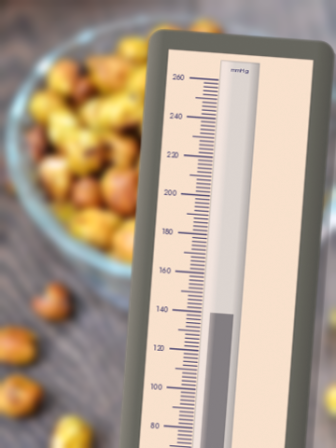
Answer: {"value": 140, "unit": "mmHg"}
